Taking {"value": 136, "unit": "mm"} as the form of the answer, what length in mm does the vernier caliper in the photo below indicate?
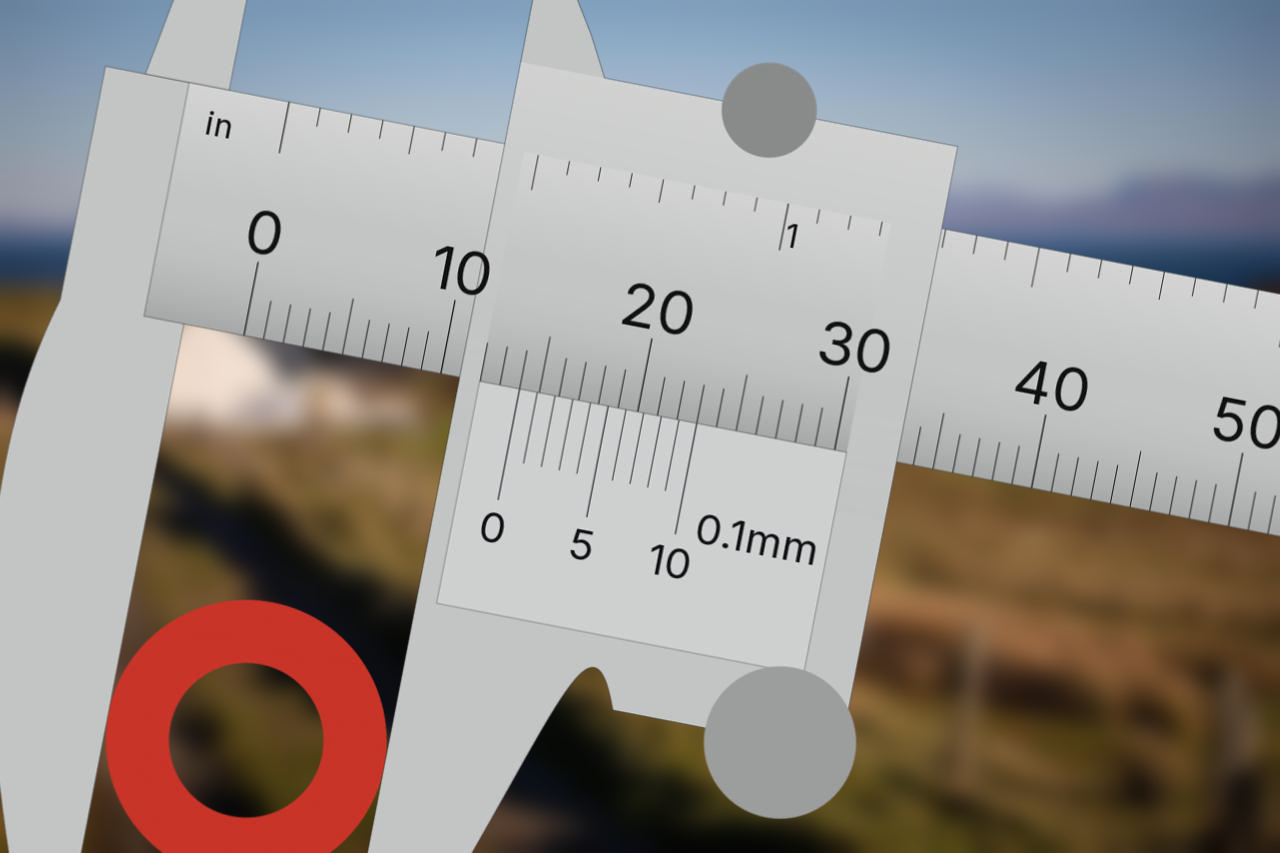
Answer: {"value": 14.0, "unit": "mm"}
